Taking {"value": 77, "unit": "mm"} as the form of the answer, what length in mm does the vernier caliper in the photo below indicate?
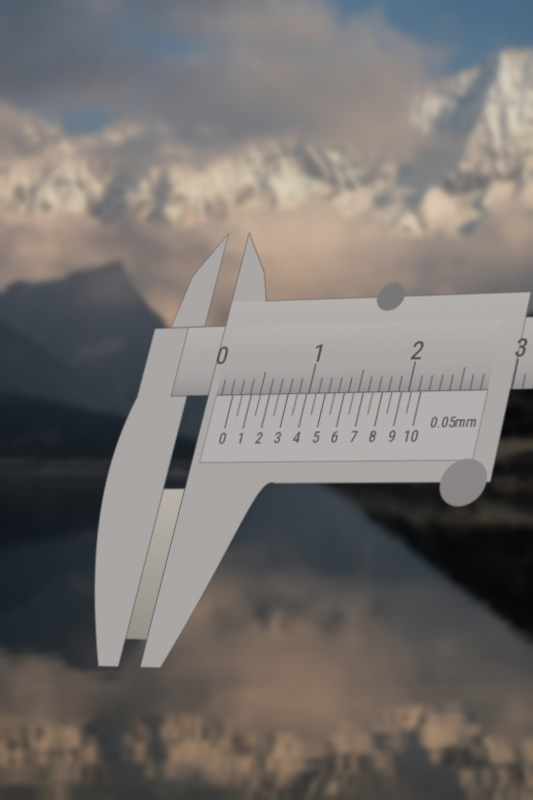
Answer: {"value": 2.2, "unit": "mm"}
